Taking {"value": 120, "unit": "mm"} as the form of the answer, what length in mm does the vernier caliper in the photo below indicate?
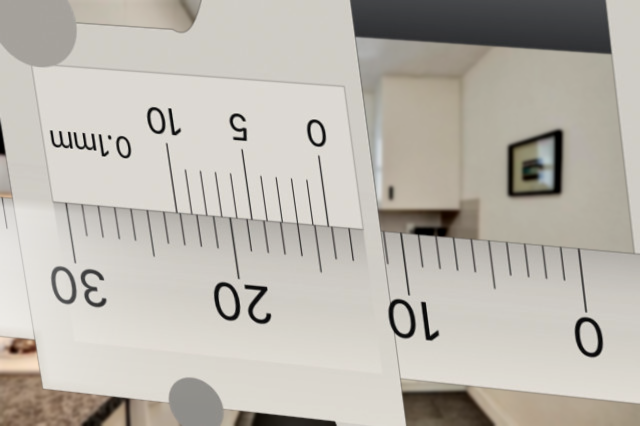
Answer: {"value": 14.2, "unit": "mm"}
